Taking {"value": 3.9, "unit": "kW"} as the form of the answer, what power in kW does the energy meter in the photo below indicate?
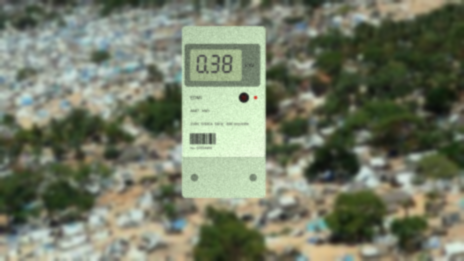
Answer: {"value": 0.38, "unit": "kW"}
